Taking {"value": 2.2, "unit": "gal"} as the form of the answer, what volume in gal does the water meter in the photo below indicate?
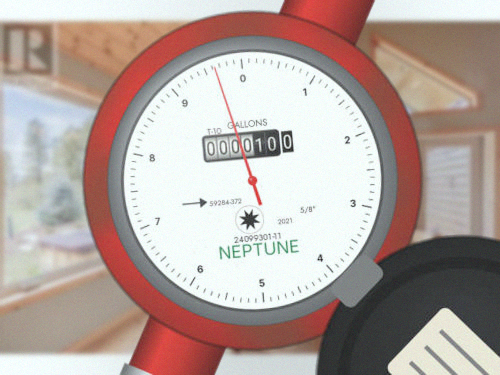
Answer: {"value": 99.6, "unit": "gal"}
